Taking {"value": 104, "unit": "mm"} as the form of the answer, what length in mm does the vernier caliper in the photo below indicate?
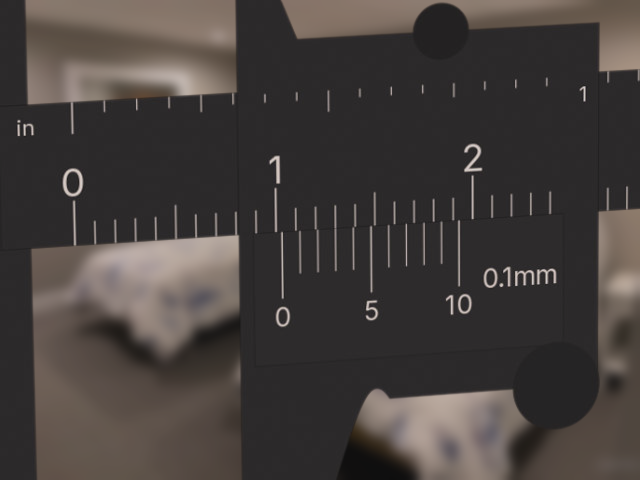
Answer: {"value": 10.3, "unit": "mm"}
